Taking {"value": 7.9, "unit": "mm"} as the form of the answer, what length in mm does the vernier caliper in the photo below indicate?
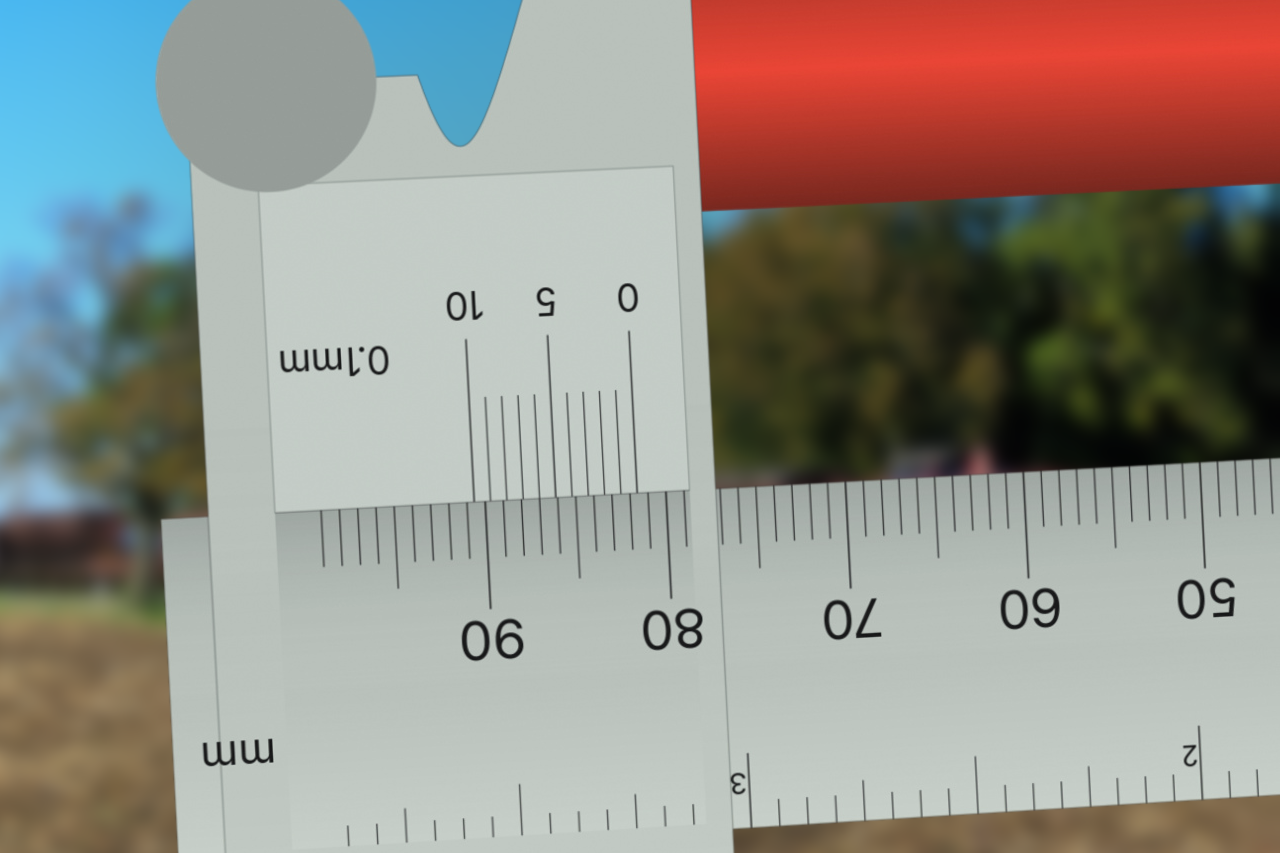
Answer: {"value": 81.6, "unit": "mm"}
